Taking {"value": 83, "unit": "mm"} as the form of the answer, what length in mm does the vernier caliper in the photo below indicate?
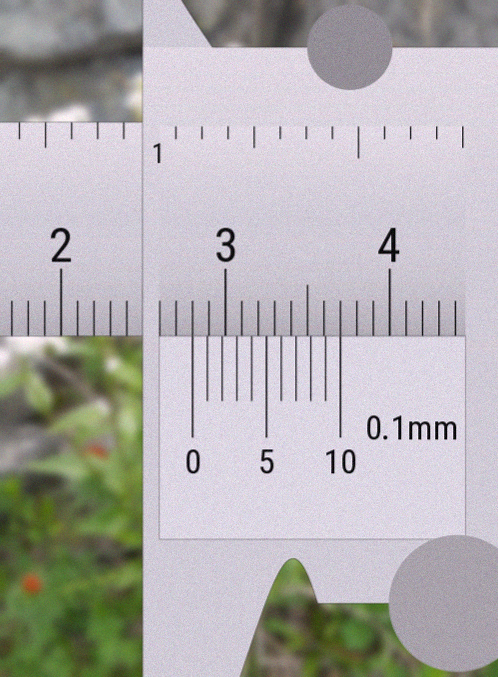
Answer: {"value": 28.0, "unit": "mm"}
